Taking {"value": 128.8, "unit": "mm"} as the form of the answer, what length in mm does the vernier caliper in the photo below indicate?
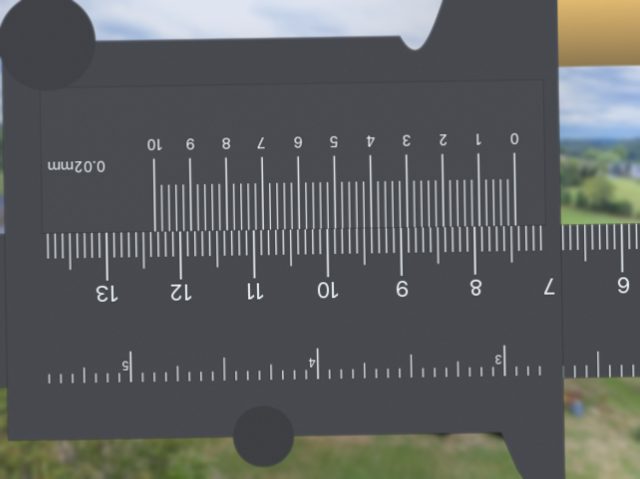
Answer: {"value": 74.4, "unit": "mm"}
